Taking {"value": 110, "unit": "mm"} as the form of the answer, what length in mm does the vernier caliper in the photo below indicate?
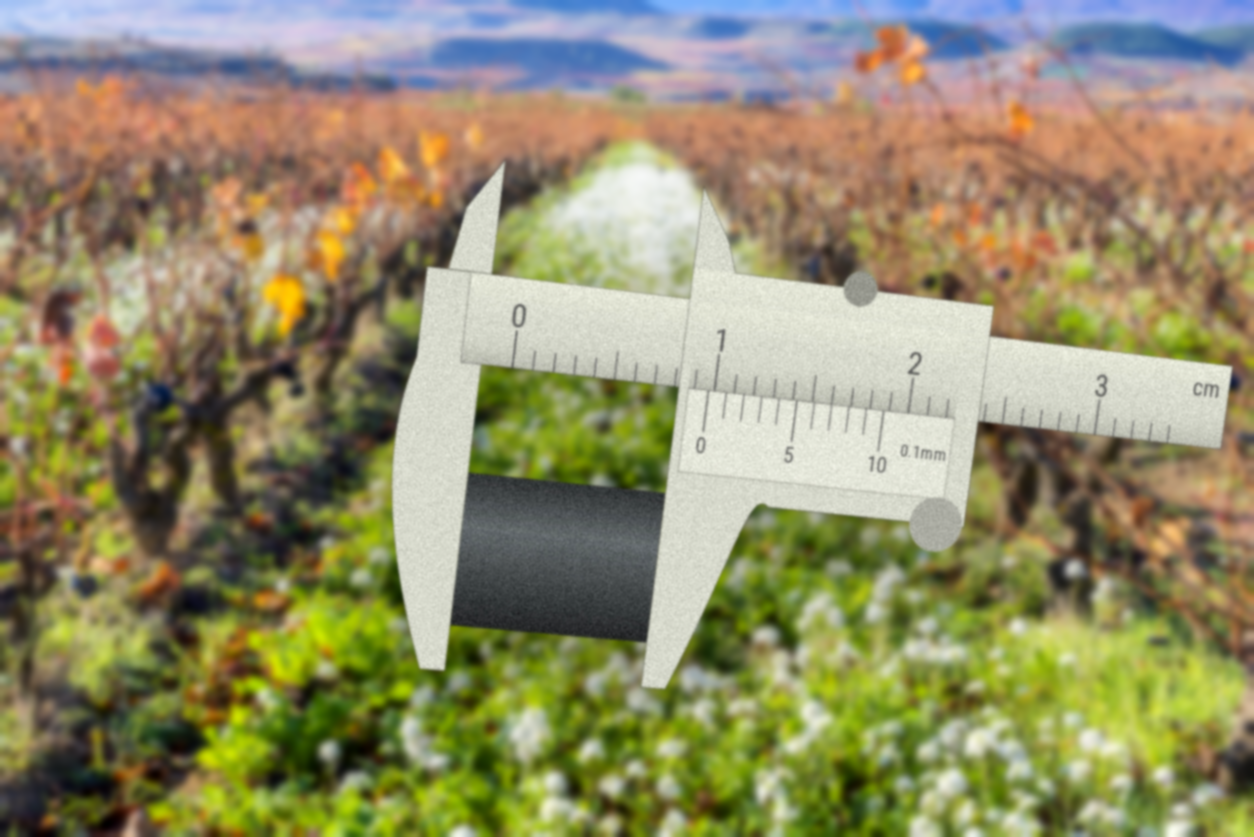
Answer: {"value": 9.7, "unit": "mm"}
